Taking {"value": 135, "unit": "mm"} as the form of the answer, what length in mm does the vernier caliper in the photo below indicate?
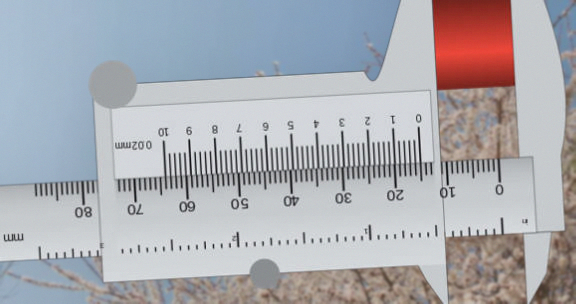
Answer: {"value": 15.0, "unit": "mm"}
